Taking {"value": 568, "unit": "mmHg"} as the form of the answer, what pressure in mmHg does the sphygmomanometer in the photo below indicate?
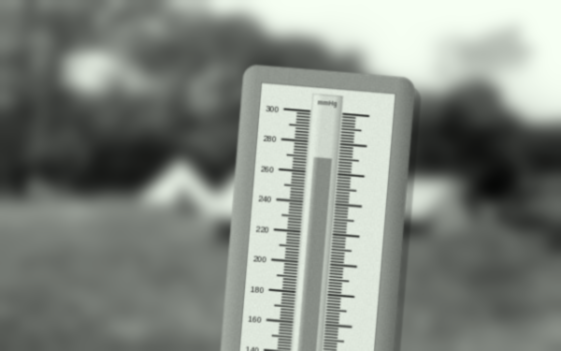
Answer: {"value": 270, "unit": "mmHg"}
